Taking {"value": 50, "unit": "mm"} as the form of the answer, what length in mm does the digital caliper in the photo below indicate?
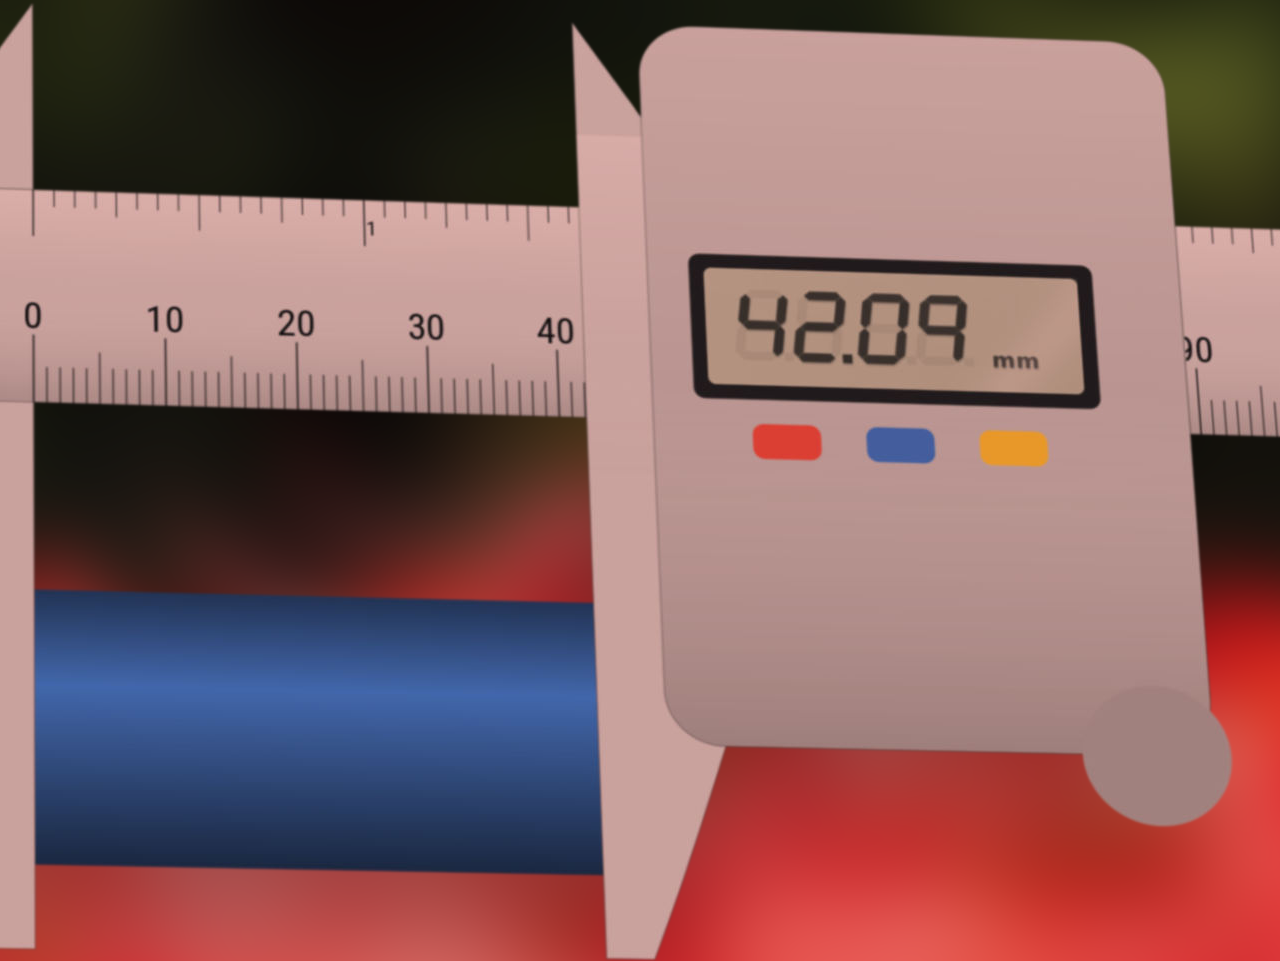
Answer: {"value": 42.09, "unit": "mm"}
